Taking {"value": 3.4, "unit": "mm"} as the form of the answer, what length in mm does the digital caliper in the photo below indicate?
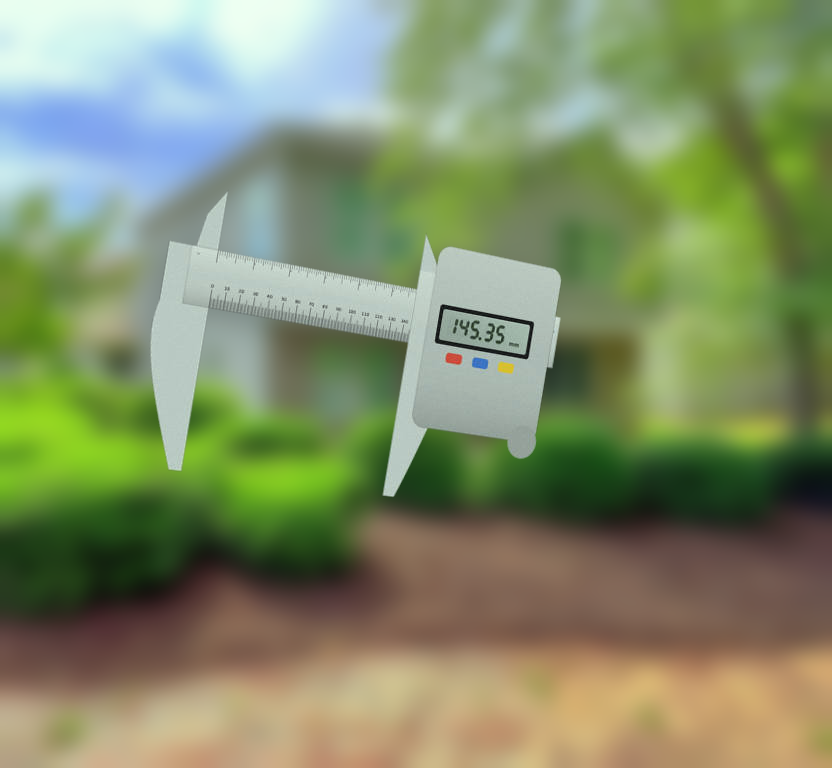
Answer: {"value": 145.35, "unit": "mm"}
